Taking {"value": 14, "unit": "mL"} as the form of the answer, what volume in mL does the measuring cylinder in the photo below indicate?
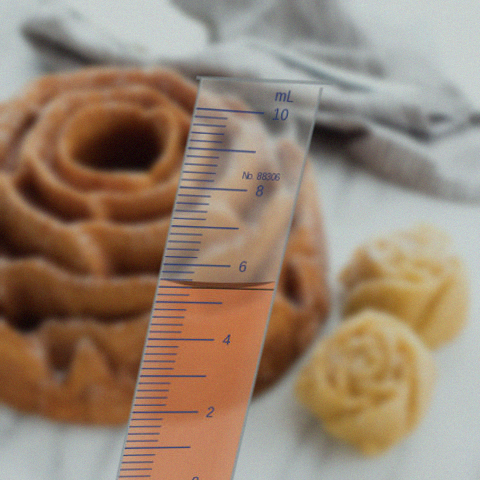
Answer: {"value": 5.4, "unit": "mL"}
